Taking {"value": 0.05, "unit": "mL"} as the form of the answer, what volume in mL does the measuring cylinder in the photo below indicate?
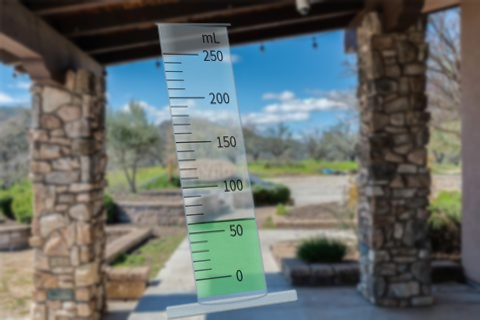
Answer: {"value": 60, "unit": "mL"}
